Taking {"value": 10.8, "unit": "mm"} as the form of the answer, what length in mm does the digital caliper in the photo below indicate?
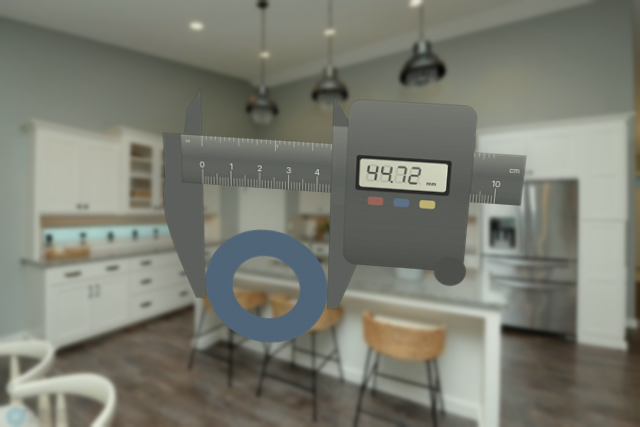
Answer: {"value": 44.72, "unit": "mm"}
